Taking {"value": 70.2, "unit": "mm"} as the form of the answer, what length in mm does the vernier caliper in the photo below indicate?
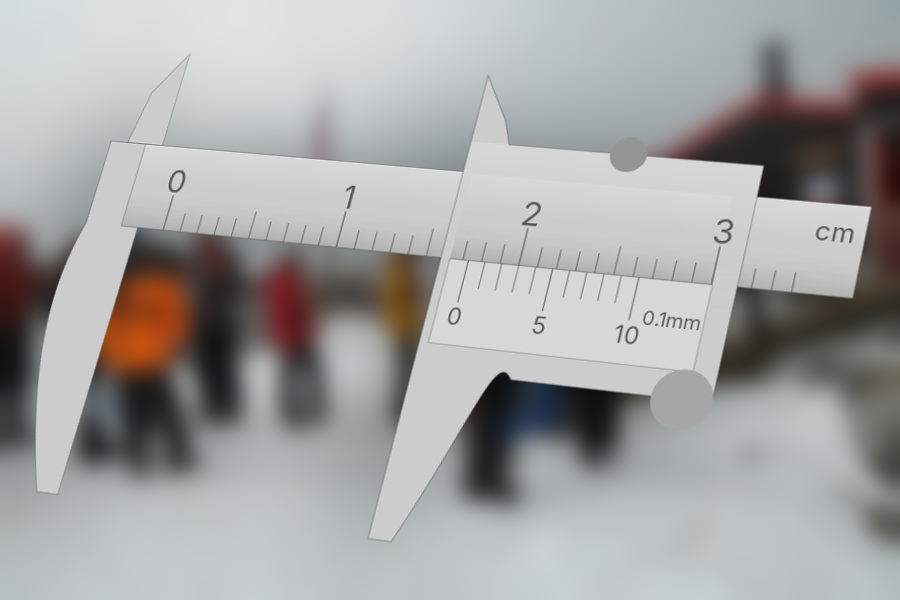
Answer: {"value": 17.3, "unit": "mm"}
